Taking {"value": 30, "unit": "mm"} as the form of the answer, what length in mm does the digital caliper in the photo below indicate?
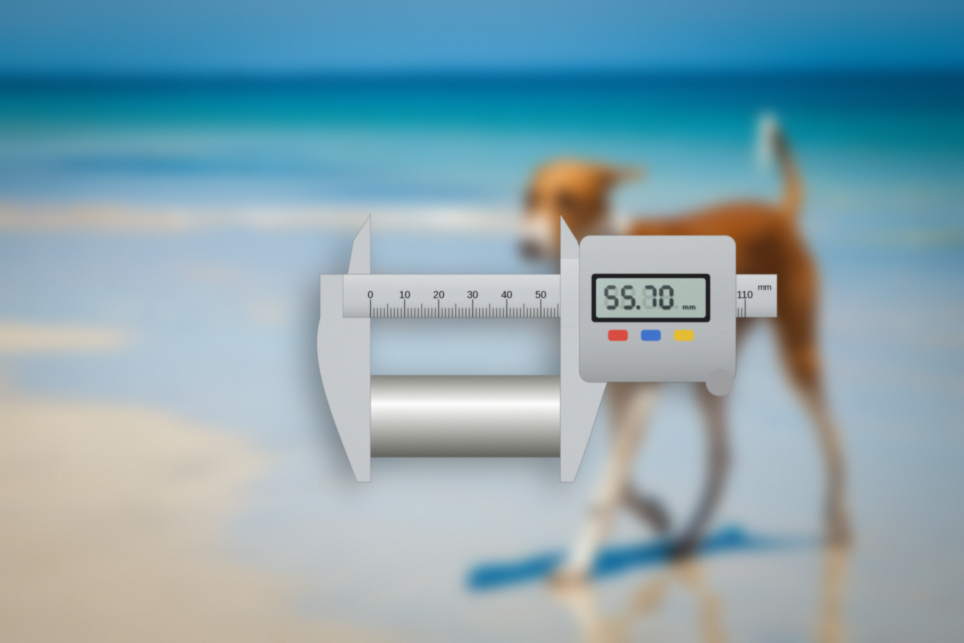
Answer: {"value": 55.70, "unit": "mm"}
